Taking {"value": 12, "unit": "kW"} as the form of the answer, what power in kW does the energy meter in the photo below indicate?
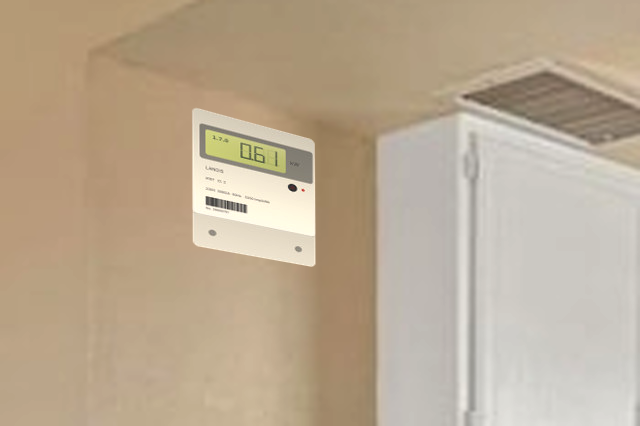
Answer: {"value": 0.61, "unit": "kW"}
